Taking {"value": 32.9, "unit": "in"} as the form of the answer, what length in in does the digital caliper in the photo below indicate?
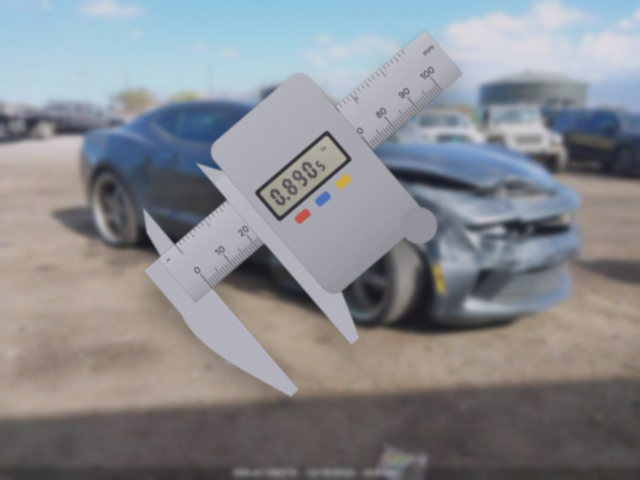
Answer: {"value": 0.8905, "unit": "in"}
